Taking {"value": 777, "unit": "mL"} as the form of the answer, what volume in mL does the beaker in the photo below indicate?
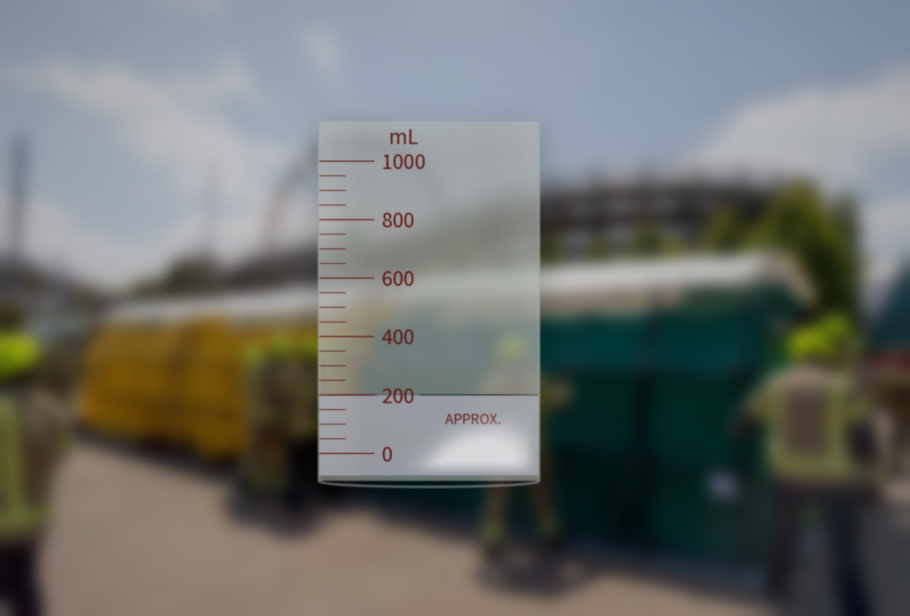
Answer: {"value": 200, "unit": "mL"}
